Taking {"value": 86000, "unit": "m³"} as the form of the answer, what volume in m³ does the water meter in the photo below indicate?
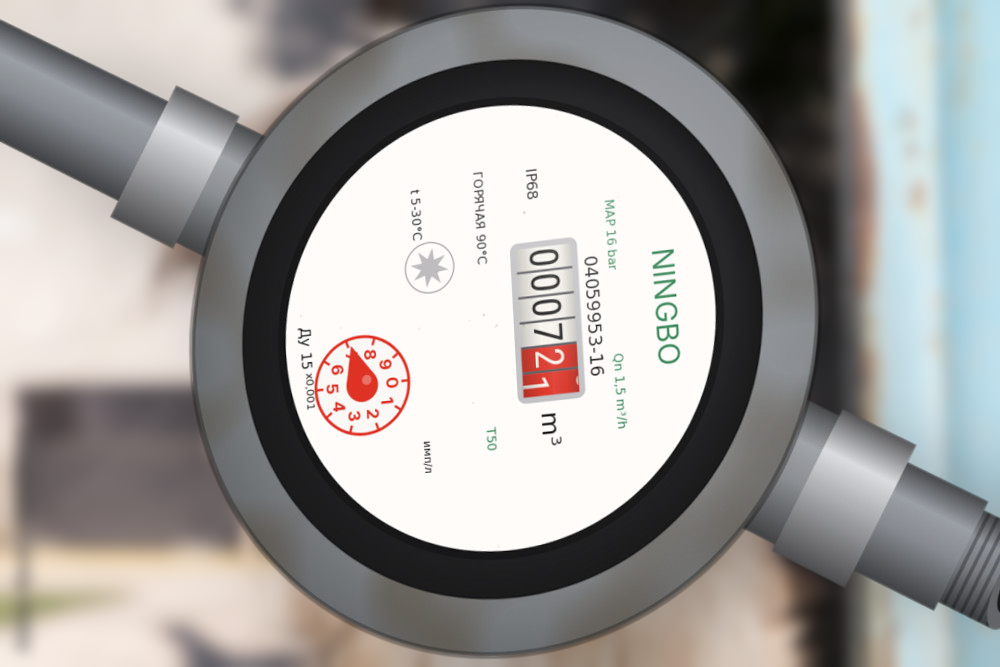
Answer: {"value": 7.207, "unit": "m³"}
